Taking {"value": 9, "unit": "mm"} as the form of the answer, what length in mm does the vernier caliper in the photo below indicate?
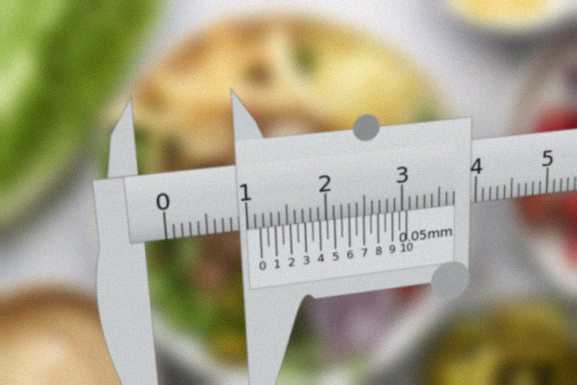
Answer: {"value": 11.6, "unit": "mm"}
